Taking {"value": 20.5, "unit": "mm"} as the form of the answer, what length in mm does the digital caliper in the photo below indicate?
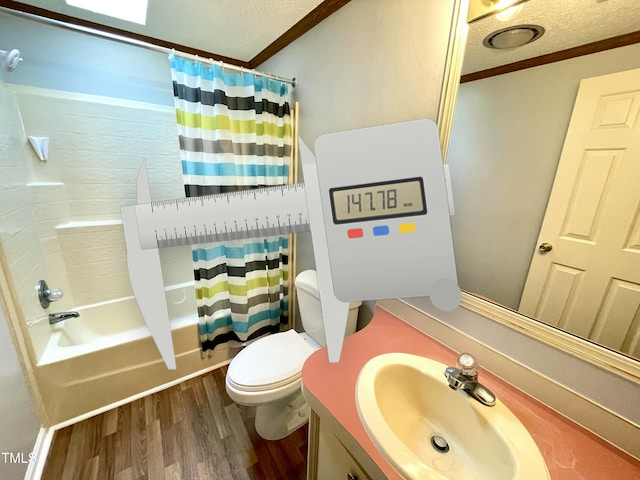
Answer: {"value": 147.78, "unit": "mm"}
